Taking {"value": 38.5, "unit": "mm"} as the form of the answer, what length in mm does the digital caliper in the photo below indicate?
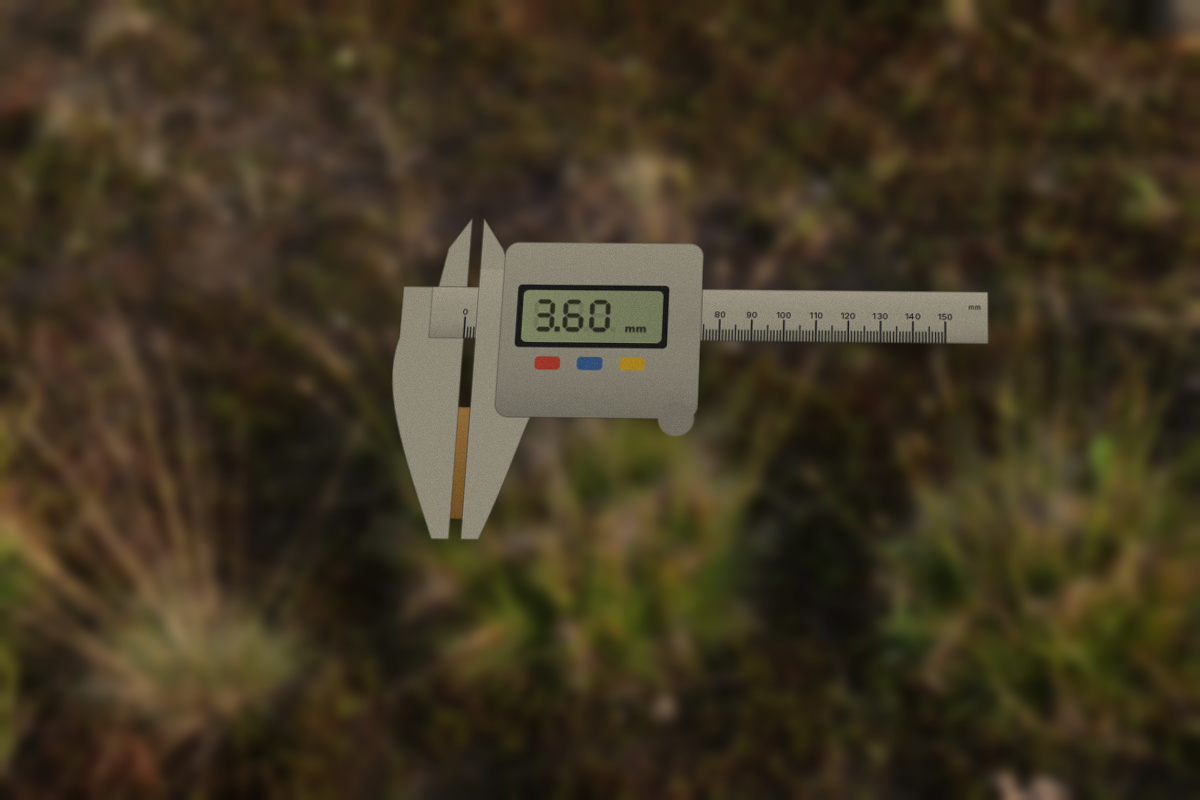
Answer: {"value": 3.60, "unit": "mm"}
